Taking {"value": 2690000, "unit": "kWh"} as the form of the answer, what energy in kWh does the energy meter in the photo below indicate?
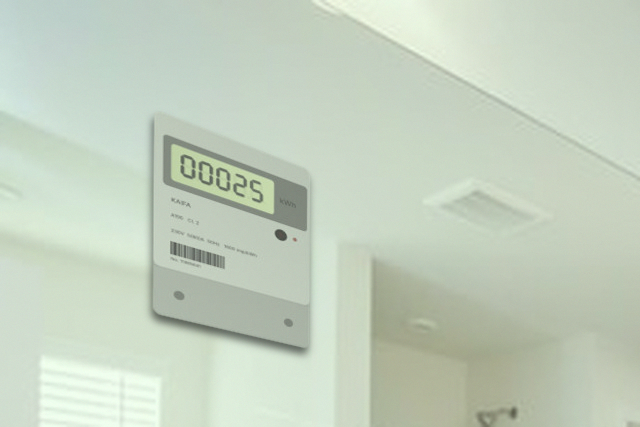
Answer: {"value": 25, "unit": "kWh"}
